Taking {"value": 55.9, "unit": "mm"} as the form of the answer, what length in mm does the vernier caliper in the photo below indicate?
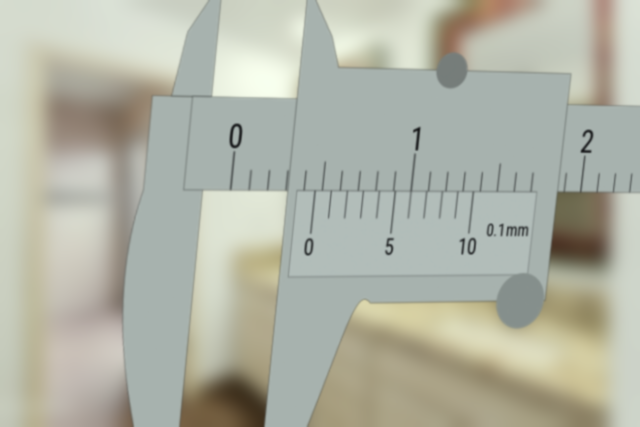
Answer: {"value": 4.6, "unit": "mm"}
